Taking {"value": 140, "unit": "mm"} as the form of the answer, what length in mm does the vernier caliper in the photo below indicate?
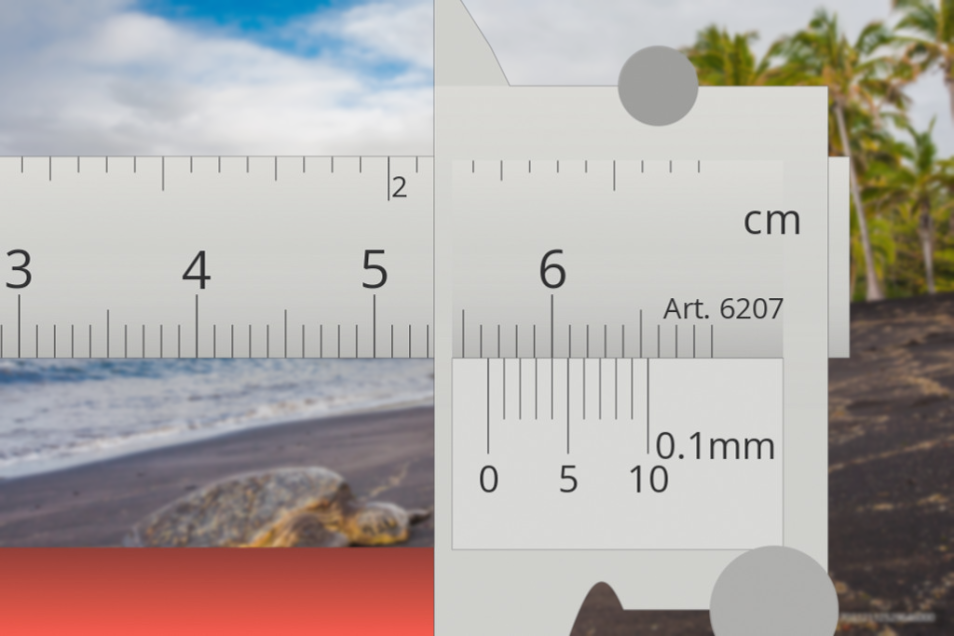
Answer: {"value": 56.4, "unit": "mm"}
